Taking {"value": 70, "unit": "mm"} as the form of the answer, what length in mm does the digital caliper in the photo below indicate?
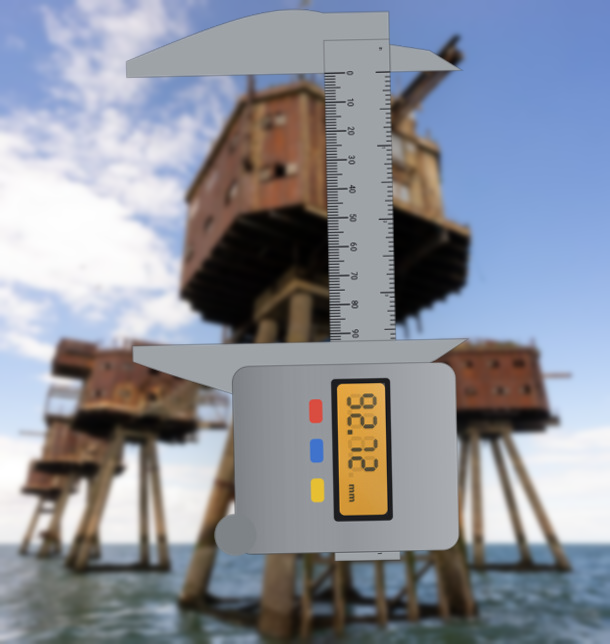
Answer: {"value": 92.72, "unit": "mm"}
